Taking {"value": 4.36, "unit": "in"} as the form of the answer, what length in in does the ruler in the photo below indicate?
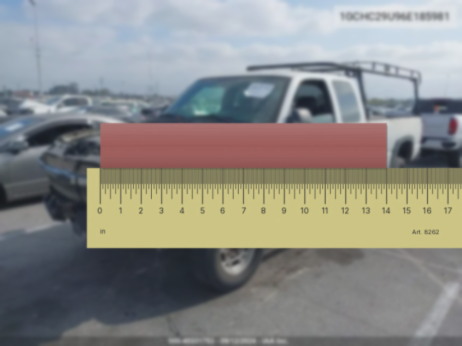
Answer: {"value": 14, "unit": "in"}
